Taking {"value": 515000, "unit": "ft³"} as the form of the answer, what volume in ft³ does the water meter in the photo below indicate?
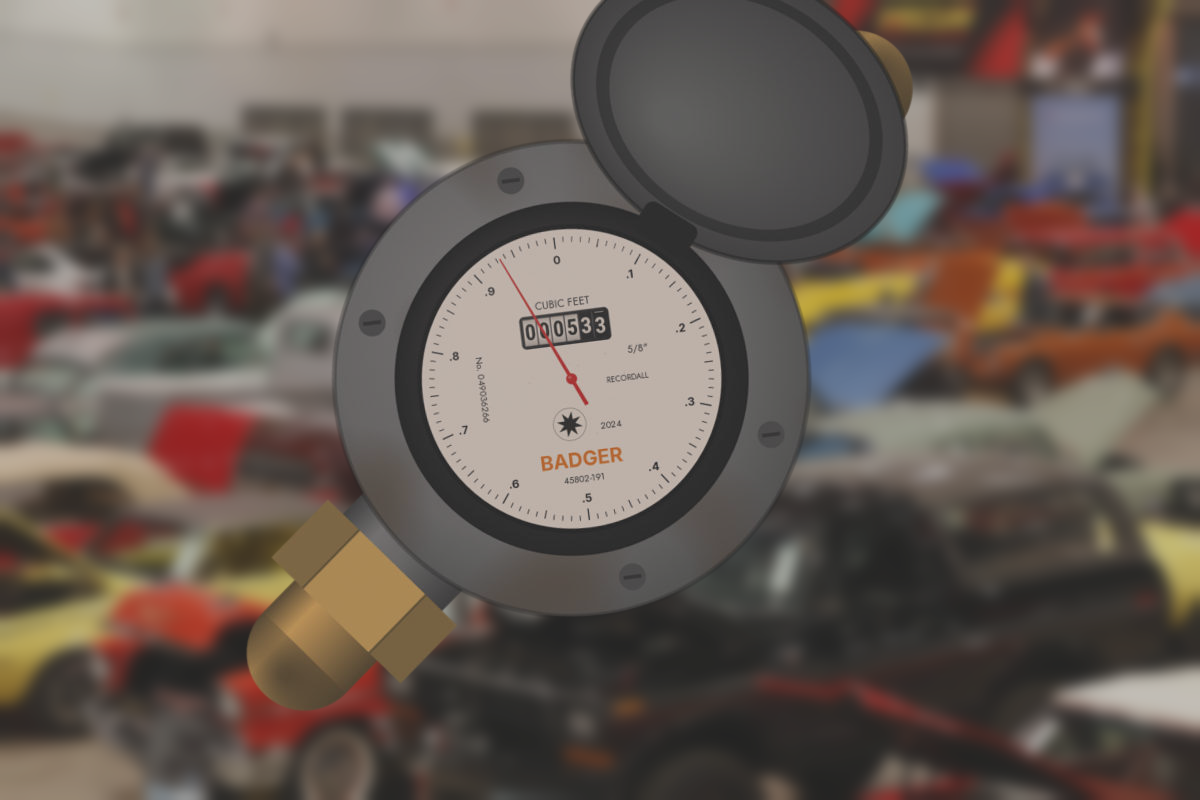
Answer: {"value": 532.93, "unit": "ft³"}
